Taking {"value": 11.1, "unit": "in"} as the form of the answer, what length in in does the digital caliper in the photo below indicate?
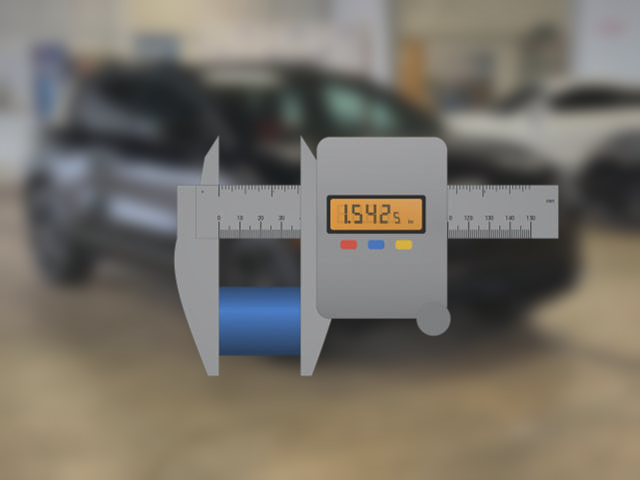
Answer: {"value": 1.5425, "unit": "in"}
